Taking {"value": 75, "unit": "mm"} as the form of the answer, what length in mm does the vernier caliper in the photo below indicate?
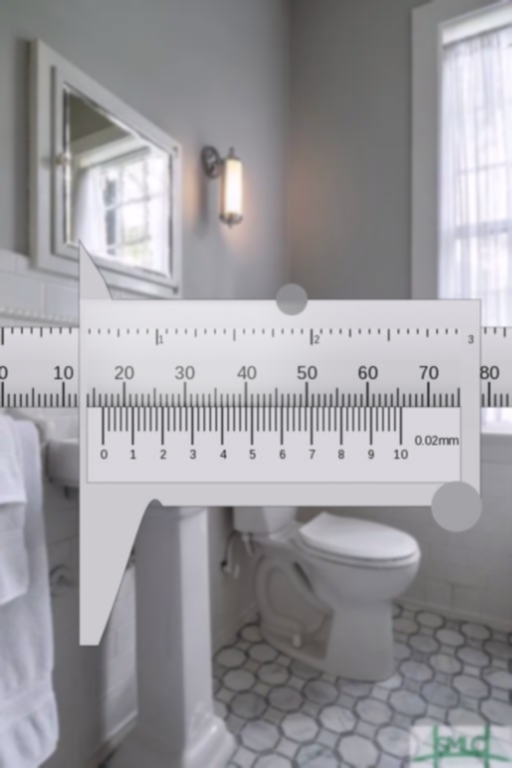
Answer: {"value": 16.5, "unit": "mm"}
